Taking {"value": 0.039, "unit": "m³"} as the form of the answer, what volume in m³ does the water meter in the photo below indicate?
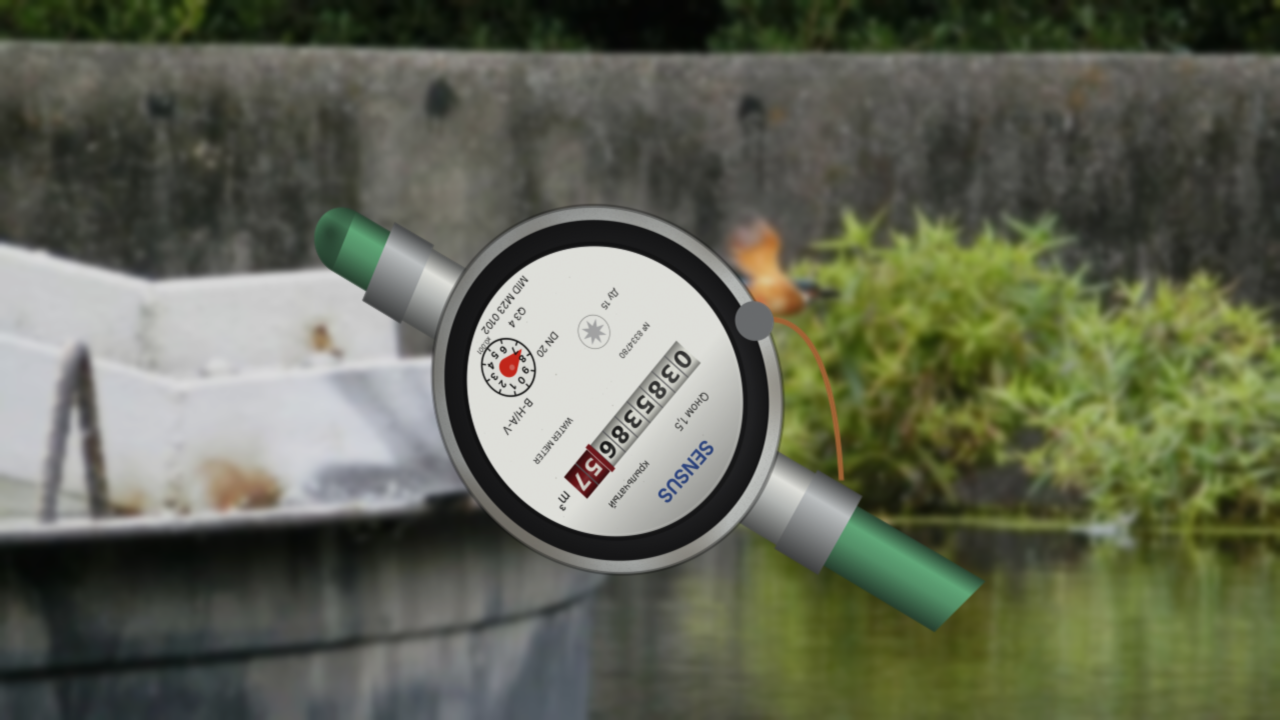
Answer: {"value": 385386.577, "unit": "m³"}
